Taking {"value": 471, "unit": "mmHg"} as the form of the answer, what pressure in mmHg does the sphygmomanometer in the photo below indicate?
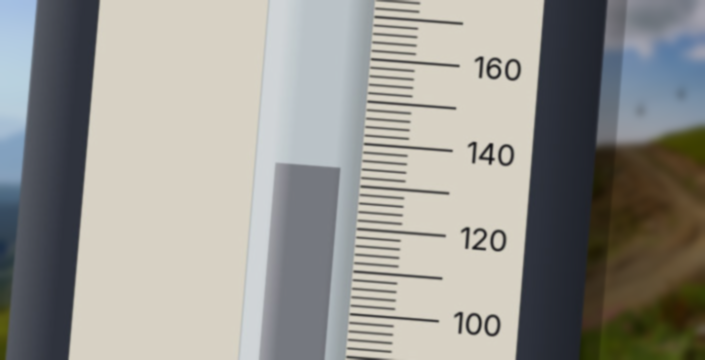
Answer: {"value": 134, "unit": "mmHg"}
